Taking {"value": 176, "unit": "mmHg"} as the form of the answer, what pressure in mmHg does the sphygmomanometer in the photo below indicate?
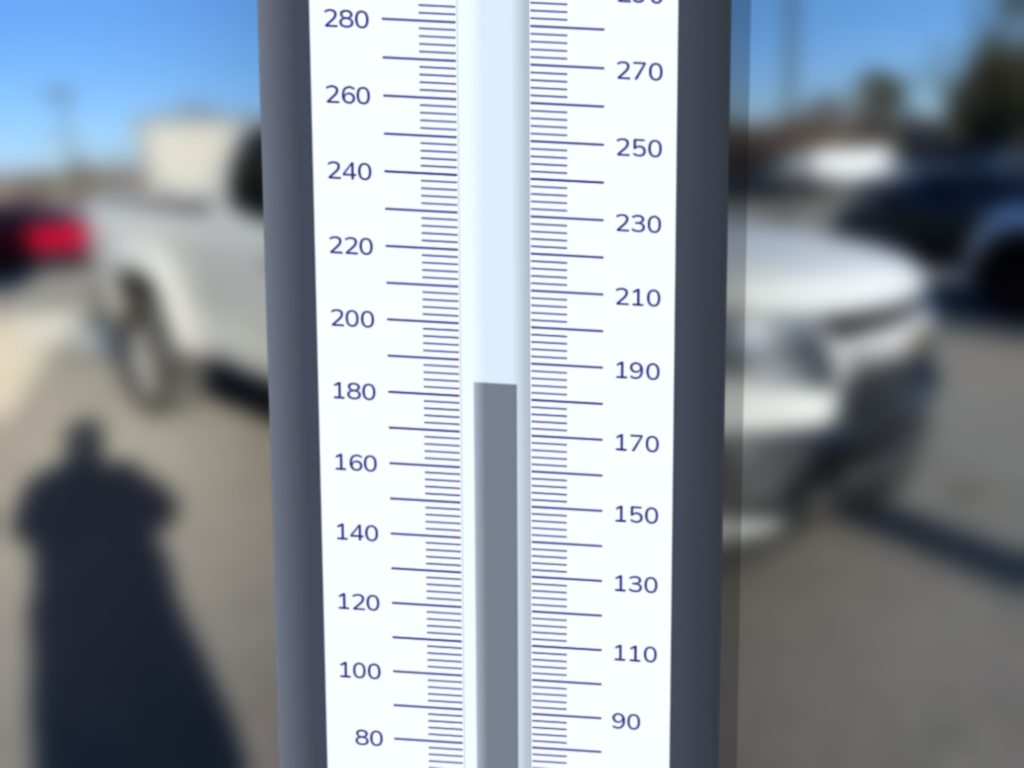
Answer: {"value": 184, "unit": "mmHg"}
